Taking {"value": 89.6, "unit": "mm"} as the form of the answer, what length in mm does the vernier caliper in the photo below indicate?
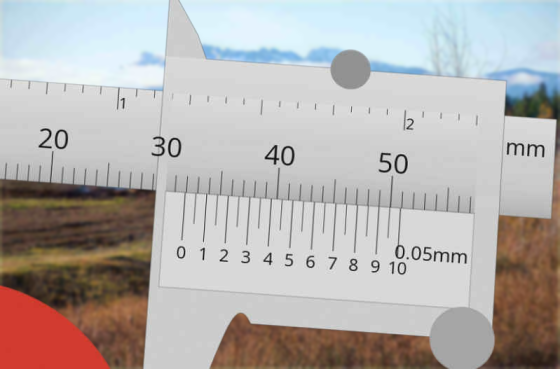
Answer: {"value": 31.9, "unit": "mm"}
